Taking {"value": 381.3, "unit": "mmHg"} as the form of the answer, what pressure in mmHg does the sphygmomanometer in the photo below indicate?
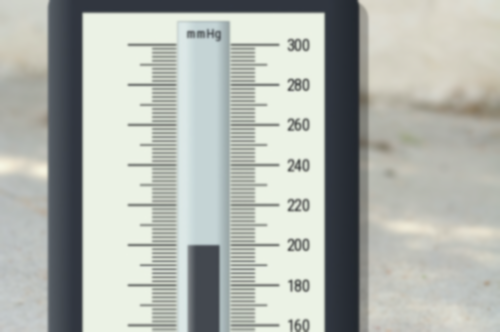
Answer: {"value": 200, "unit": "mmHg"}
